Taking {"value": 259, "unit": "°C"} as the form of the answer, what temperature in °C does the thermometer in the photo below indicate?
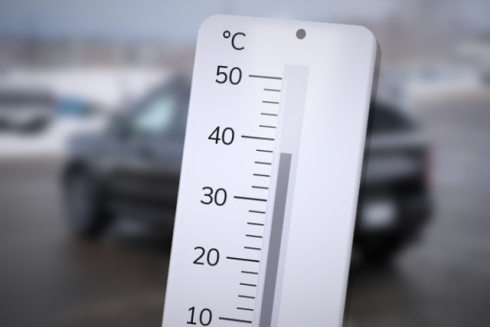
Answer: {"value": 38, "unit": "°C"}
